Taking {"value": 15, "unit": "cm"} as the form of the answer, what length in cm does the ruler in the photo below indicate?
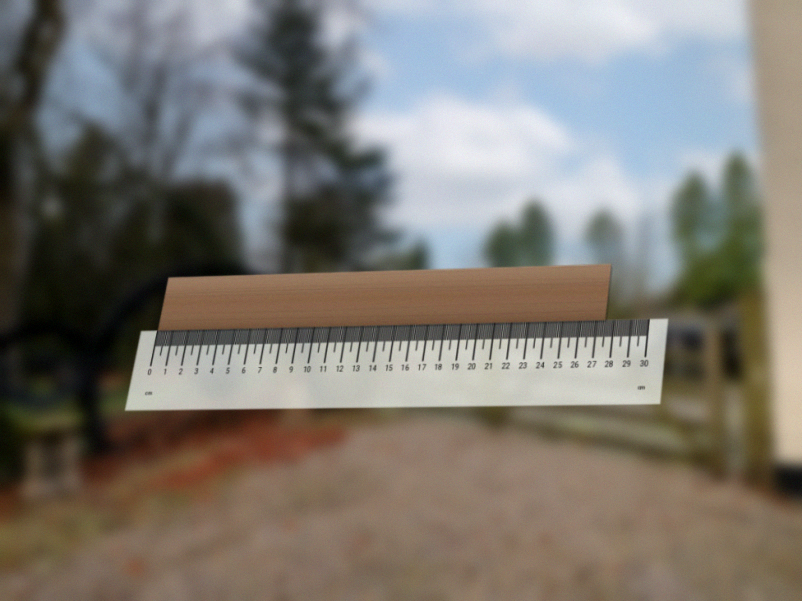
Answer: {"value": 27.5, "unit": "cm"}
